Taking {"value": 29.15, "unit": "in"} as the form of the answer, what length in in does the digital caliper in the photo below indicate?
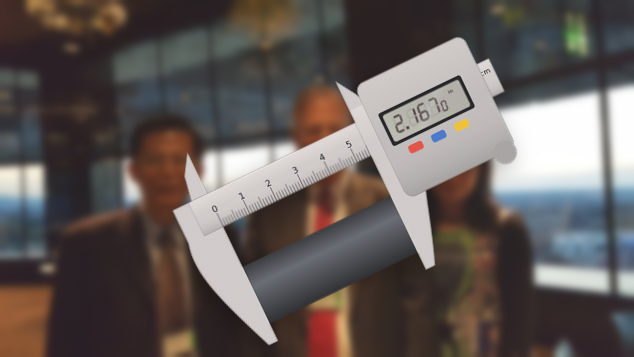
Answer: {"value": 2.1670, "unit": "in"}
